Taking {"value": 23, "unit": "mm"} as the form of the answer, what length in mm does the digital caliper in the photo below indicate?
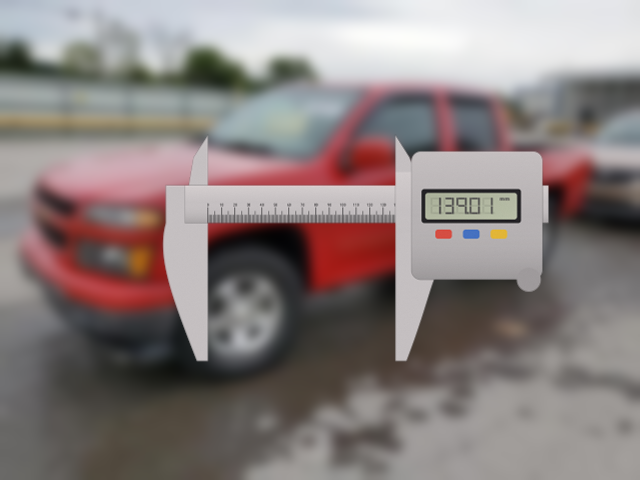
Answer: {"value": 139.01, "unit": "mm"}
